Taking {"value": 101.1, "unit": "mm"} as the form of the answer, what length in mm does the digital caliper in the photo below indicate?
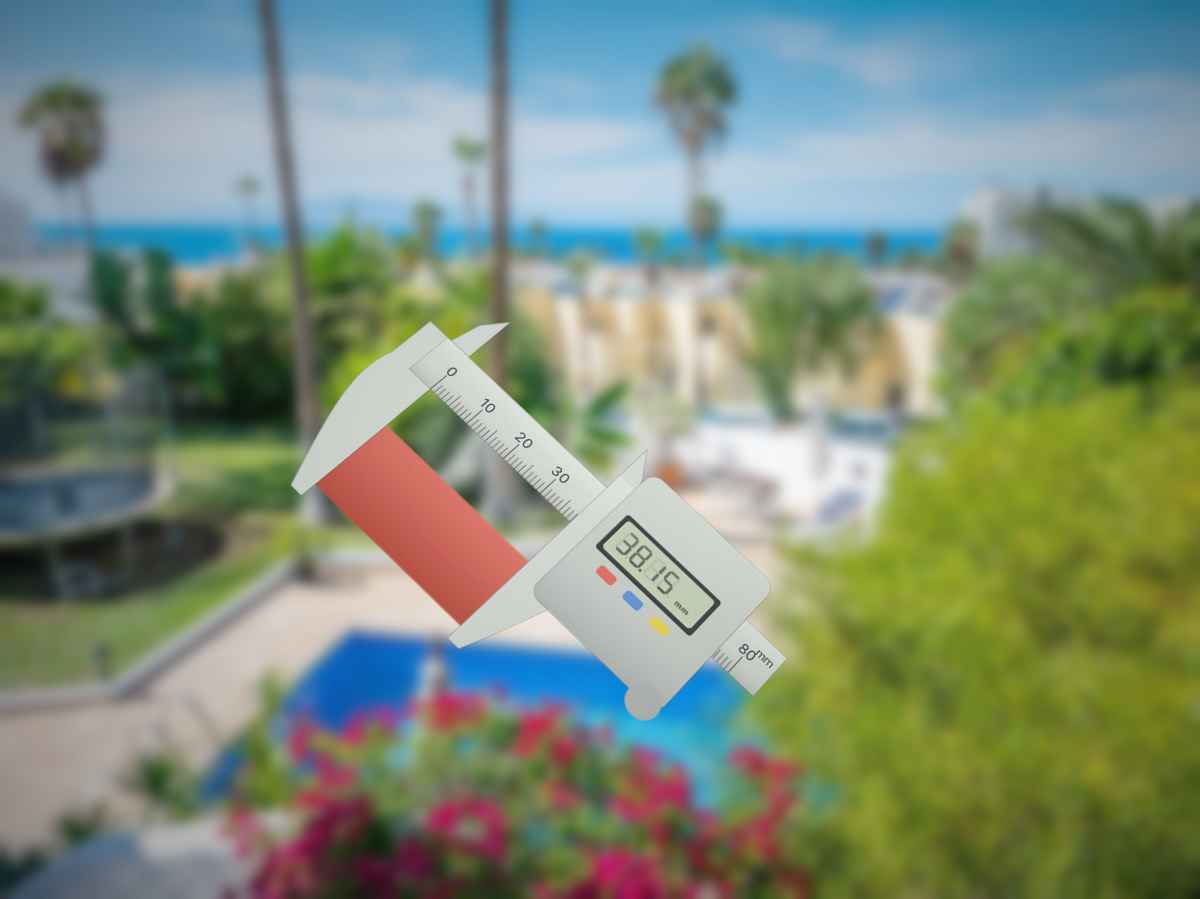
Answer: {"value": 38.15, "unit": "mm"}
